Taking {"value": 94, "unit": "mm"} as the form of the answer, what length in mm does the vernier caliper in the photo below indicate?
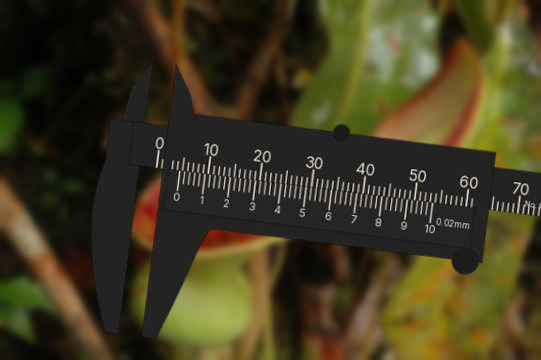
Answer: {"value": 4.5, "unit": "mm"}
